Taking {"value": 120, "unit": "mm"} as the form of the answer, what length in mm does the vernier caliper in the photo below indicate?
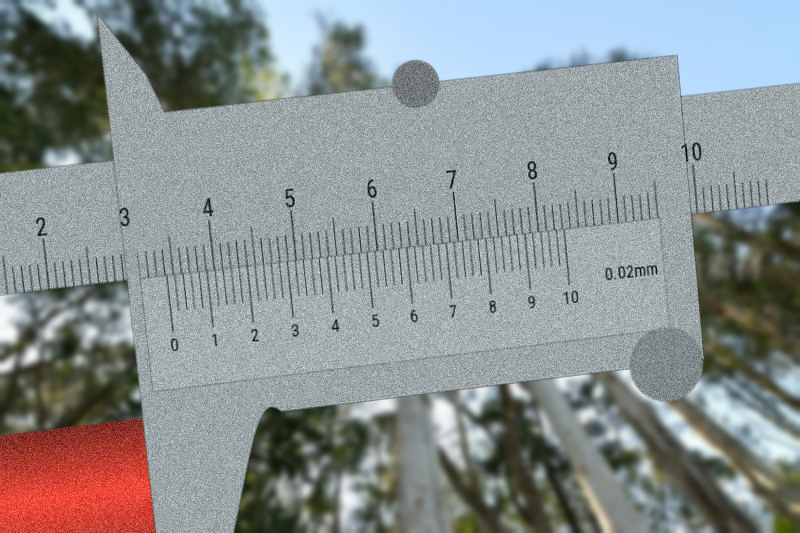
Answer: {"value": 34.2, "unit": "mm"}
